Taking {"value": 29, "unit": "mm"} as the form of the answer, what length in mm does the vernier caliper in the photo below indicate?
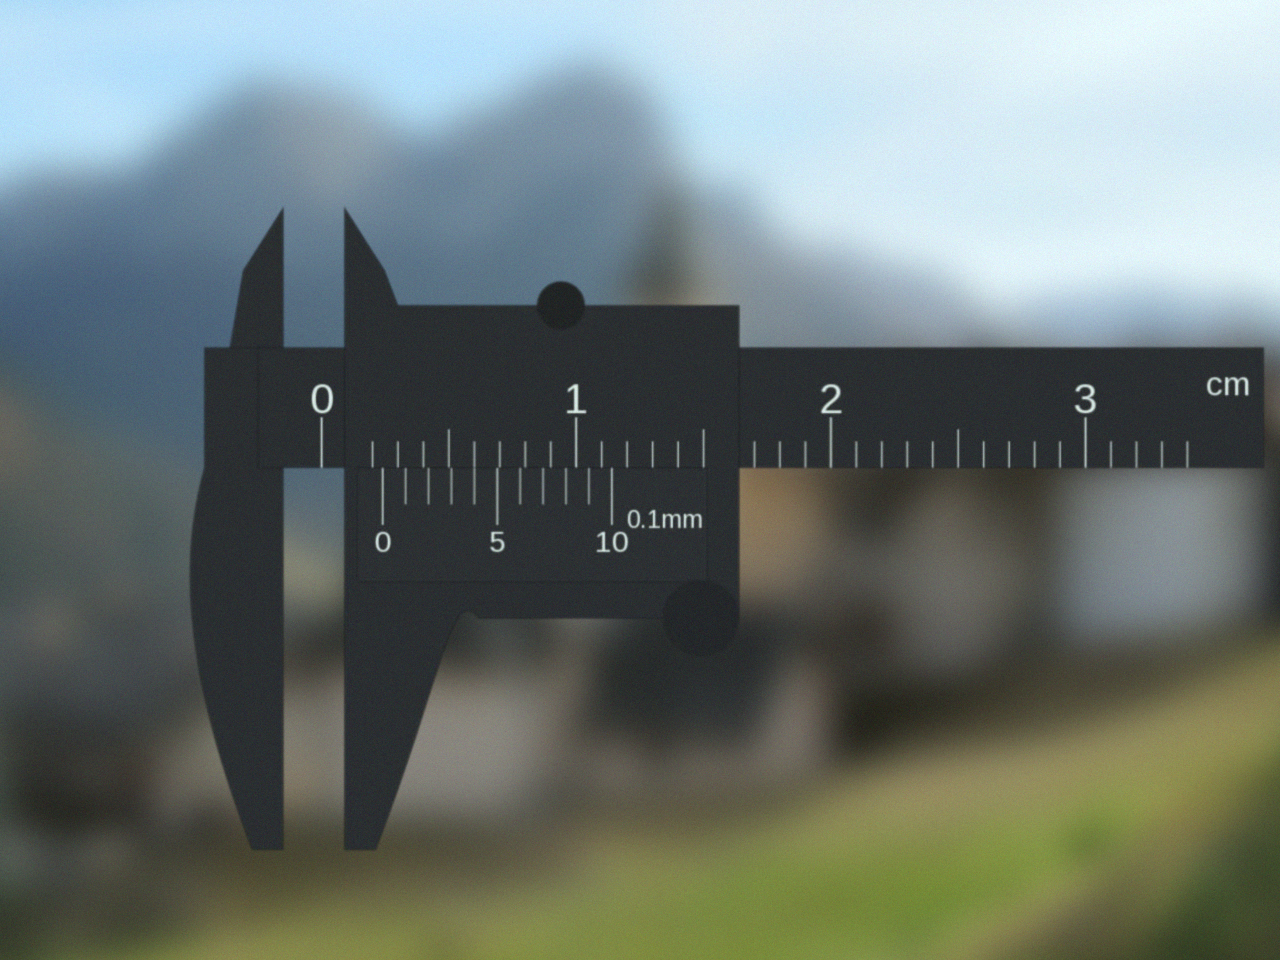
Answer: {"value": 2.4, "unit": "mm"}
